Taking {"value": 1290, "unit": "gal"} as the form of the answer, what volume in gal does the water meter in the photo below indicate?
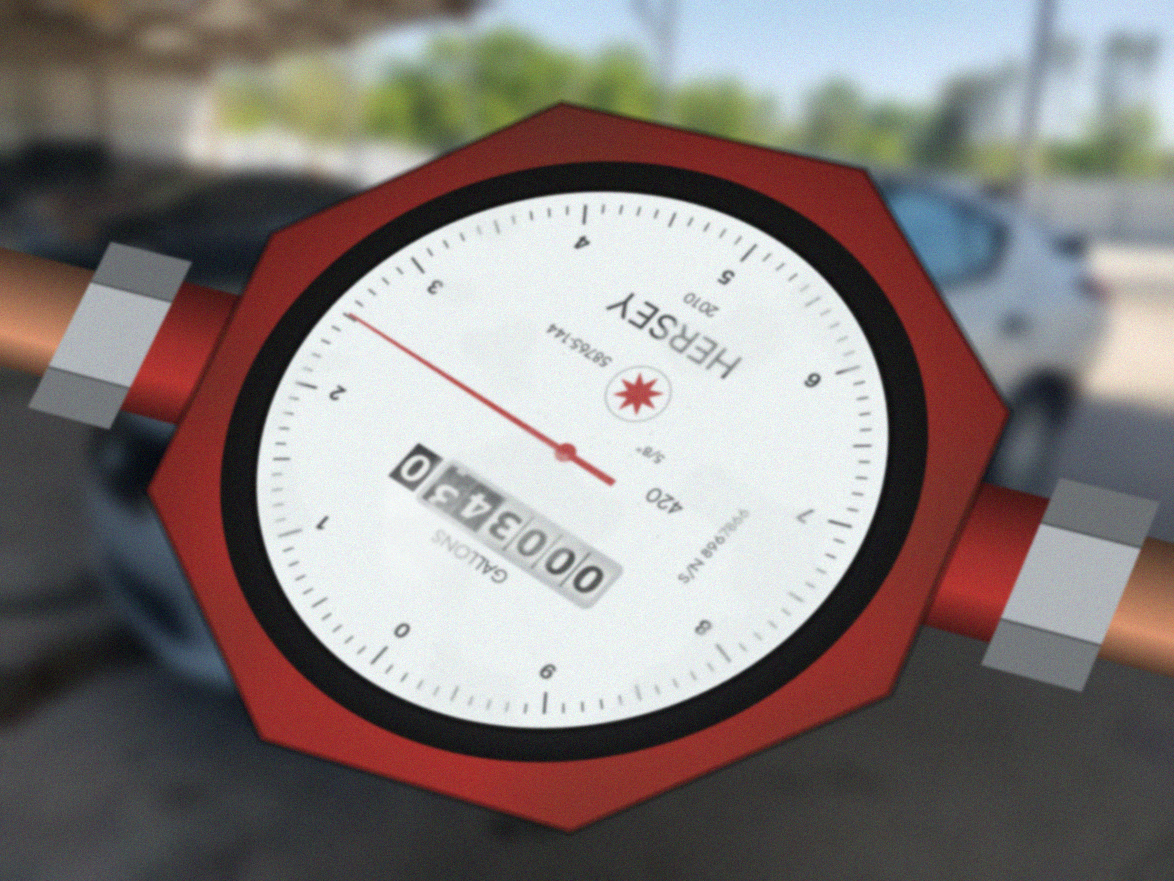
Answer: {"value": 3432.5, "unit": "gal"}
